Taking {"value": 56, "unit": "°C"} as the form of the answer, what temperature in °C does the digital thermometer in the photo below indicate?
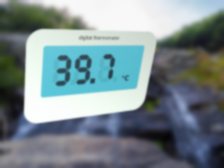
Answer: {"value": 39.7, "unit": "°C"}
